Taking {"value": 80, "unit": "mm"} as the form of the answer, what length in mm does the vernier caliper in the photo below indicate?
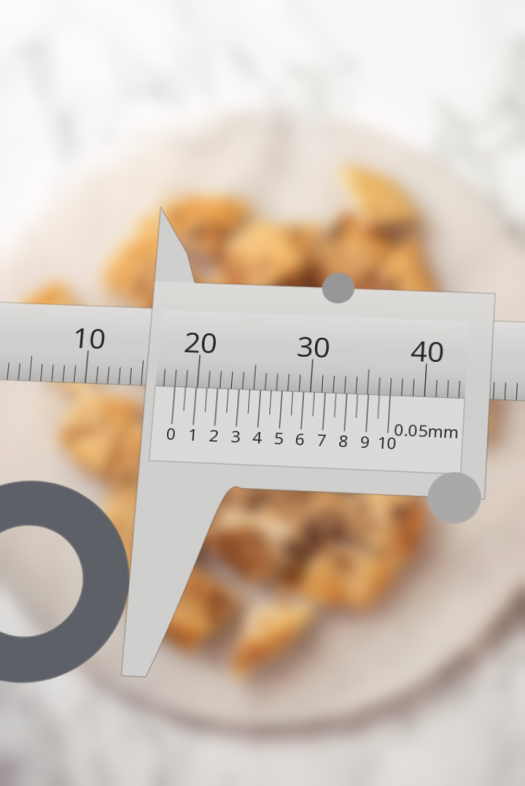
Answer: {"value": 18.0, "unit": "mm"}
